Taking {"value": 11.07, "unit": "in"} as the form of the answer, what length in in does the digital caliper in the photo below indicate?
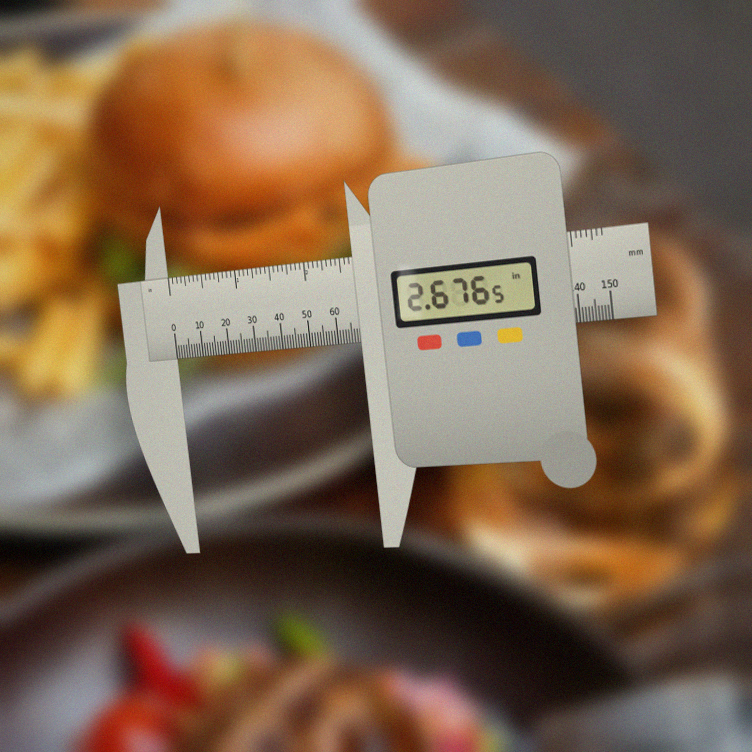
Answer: {"value": 2.6765, "unit": "in"}
